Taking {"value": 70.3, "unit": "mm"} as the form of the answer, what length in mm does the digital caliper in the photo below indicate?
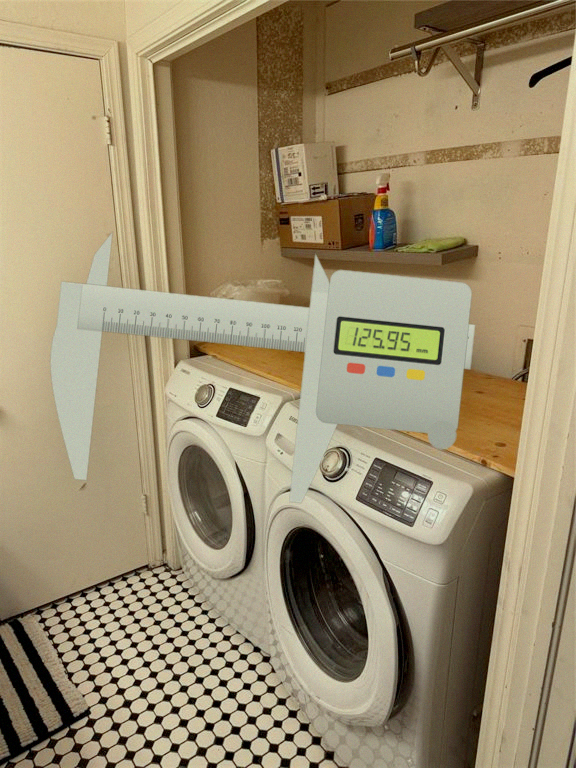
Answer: {"value": 125.95, "unit": "mm"}
